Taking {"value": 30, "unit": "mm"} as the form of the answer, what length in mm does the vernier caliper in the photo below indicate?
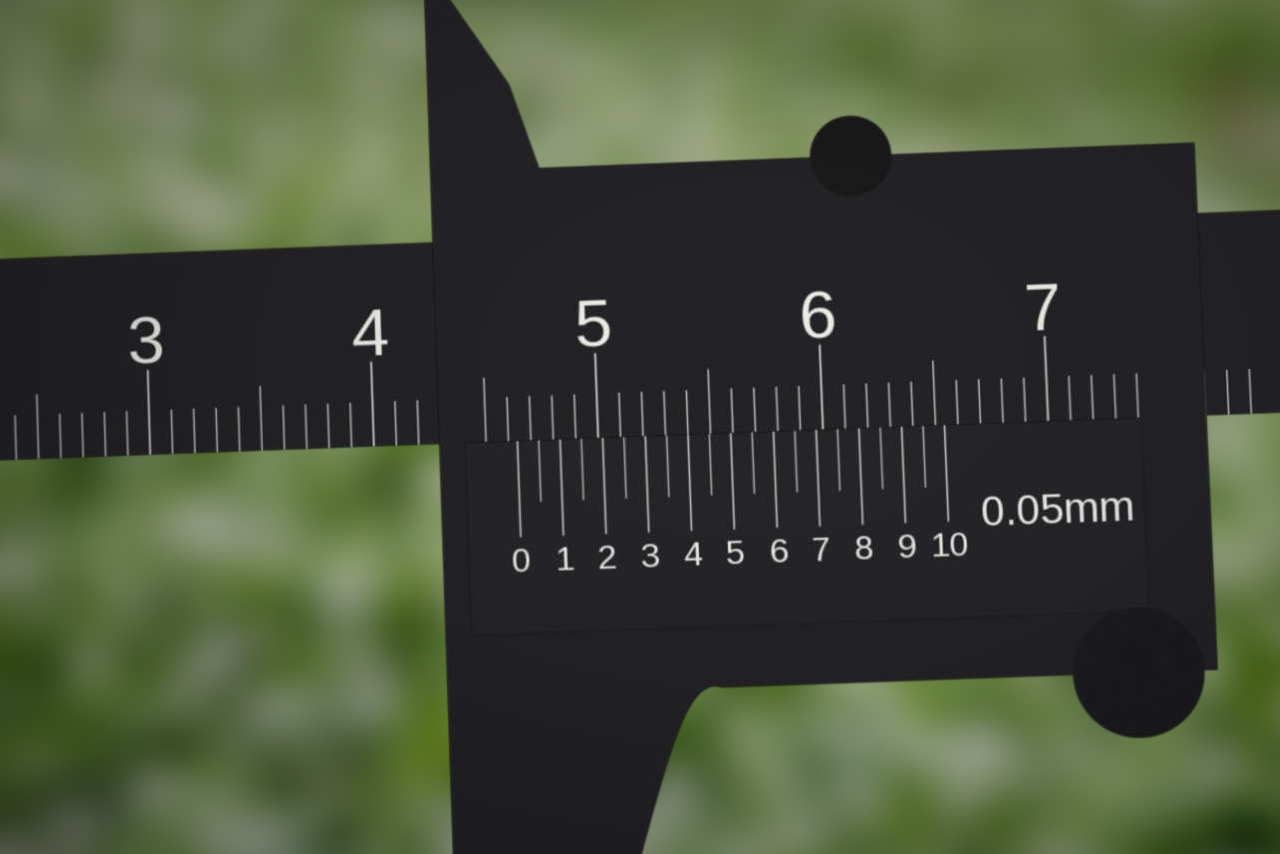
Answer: {"value": 46.4, "unit": "mm"}
